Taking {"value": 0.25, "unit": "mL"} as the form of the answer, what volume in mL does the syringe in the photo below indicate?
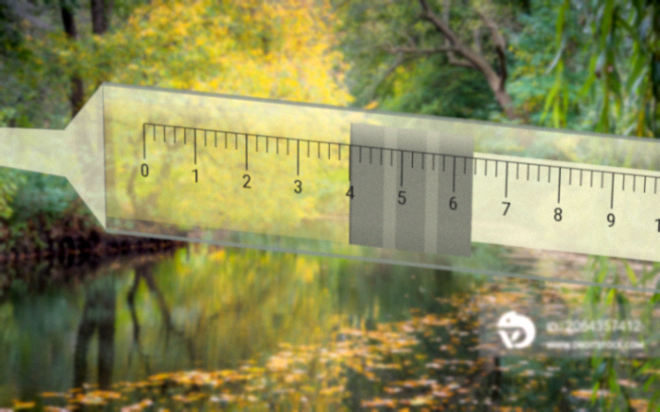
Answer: {"value": 4, "unit": "mL"}
